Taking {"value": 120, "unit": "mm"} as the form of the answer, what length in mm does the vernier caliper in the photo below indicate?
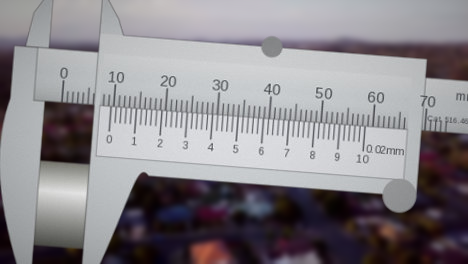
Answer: {"value": 9.5, "unit": "mm"}
